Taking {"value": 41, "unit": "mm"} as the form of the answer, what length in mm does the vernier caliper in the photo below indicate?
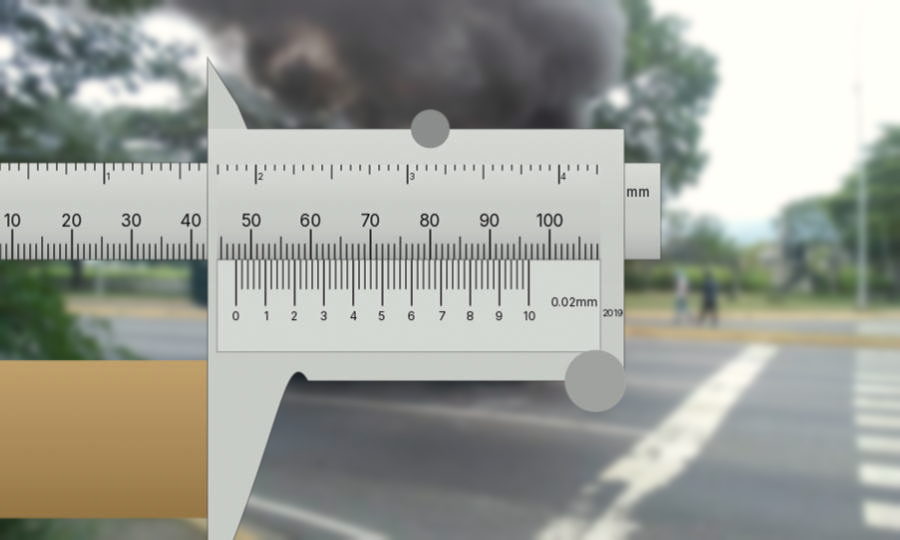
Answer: {"value": 47.5, "unit": "mm"}
